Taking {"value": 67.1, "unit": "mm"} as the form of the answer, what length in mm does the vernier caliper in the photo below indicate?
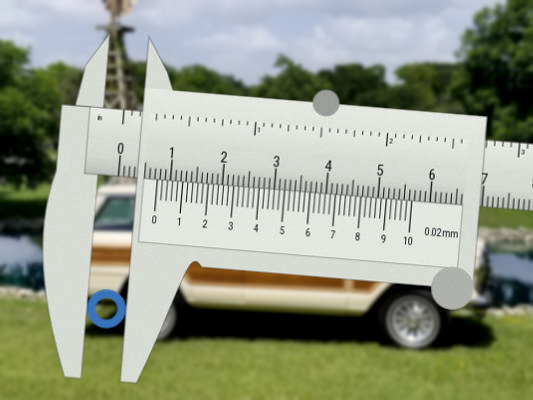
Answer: {"value": 7.5, "unit": "mm"}
